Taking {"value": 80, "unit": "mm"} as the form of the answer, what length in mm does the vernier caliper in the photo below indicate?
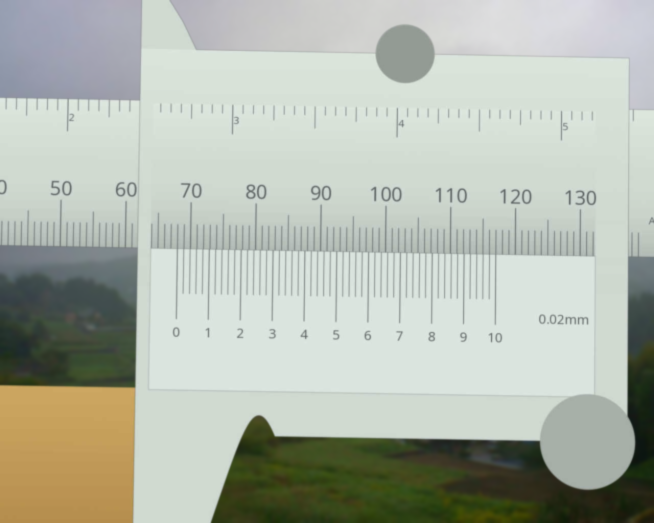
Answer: {"value": 68.0, "unit": "mm"}
